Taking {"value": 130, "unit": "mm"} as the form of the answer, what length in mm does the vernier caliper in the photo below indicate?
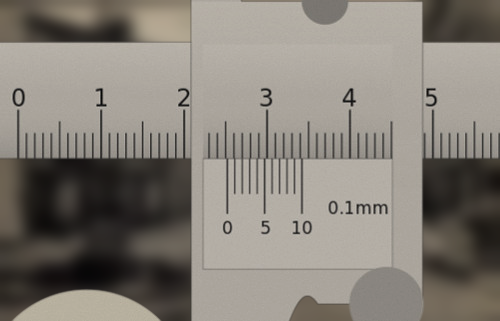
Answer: {"value": 25.2, "unit": "mm"}
